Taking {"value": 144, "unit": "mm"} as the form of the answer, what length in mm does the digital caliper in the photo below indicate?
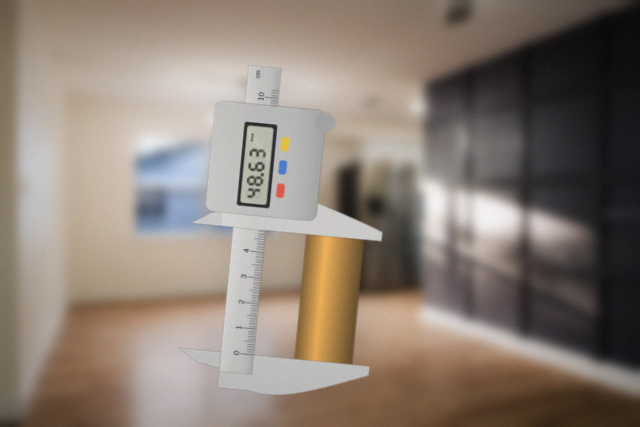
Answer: {"value": 48.63, "unit": "mm"}
